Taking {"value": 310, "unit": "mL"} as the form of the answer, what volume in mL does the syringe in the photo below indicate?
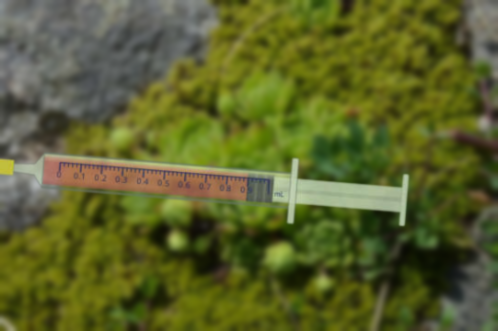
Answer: {"value": 0.9, "unit": "mL"}
